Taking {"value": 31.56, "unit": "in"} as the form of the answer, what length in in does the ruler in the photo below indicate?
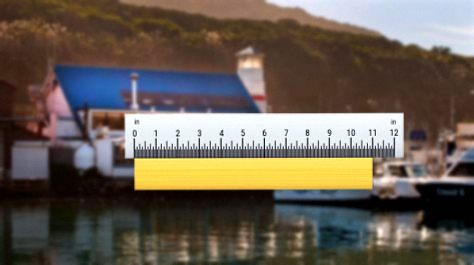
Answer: {"value": 11, "unit": "in"}
